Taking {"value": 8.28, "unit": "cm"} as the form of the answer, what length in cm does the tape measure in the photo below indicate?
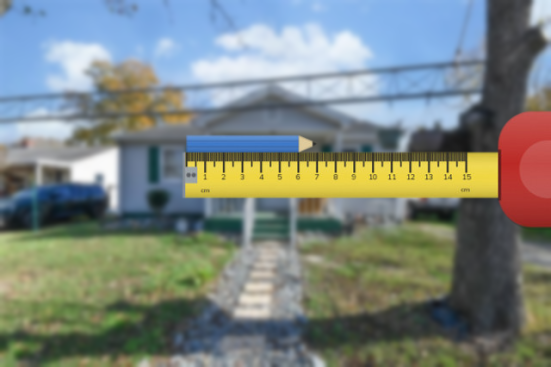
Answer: {"value": 7, "unit": "cm"}
